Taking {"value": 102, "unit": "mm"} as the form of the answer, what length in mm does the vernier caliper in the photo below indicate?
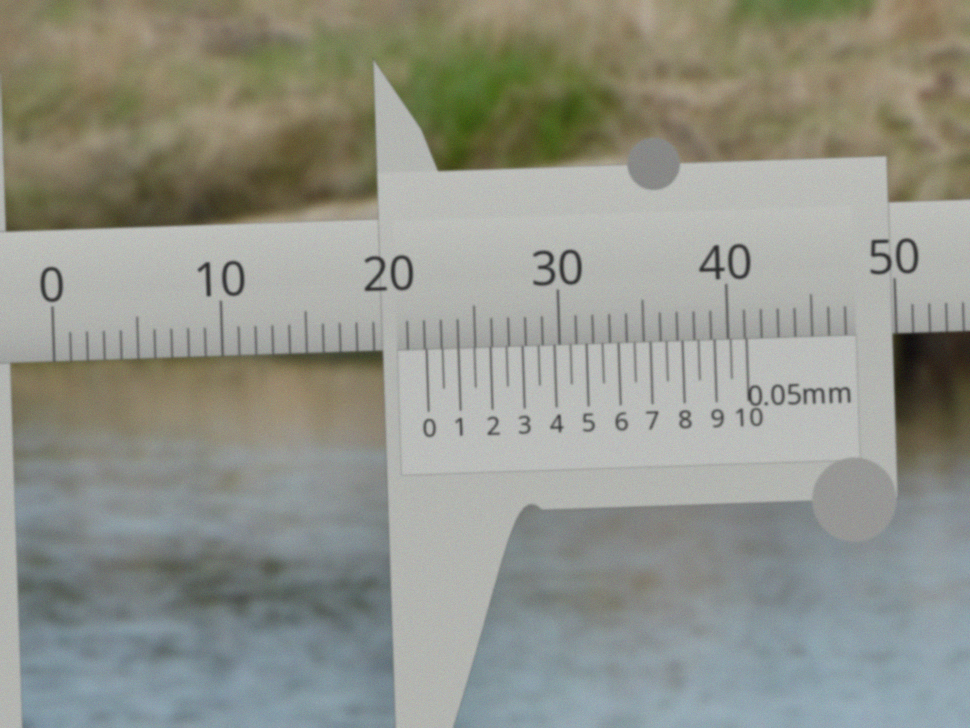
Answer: {"value": 22.1, "unit": "mm"}
